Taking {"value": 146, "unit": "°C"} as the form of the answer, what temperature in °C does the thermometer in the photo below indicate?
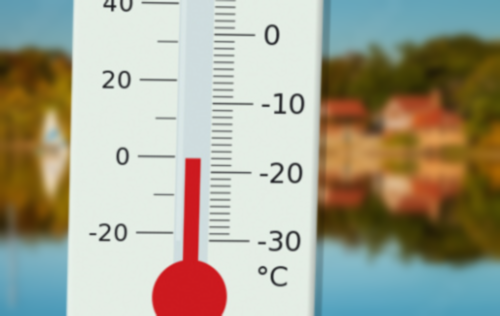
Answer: {"value": -18, "unit": "°C"}
